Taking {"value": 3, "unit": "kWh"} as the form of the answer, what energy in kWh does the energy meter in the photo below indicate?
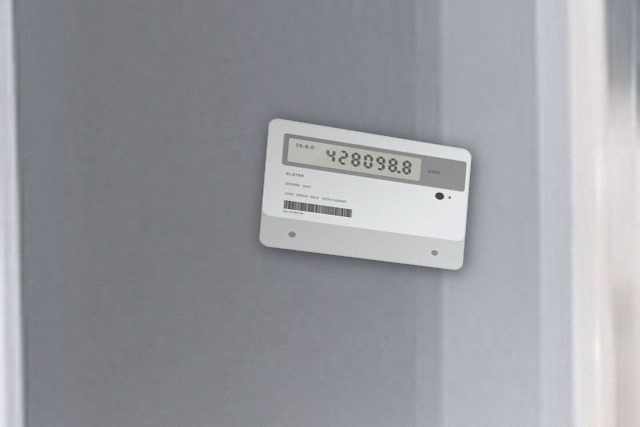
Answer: {"value": 428098.8, "unit": "kWh"}
